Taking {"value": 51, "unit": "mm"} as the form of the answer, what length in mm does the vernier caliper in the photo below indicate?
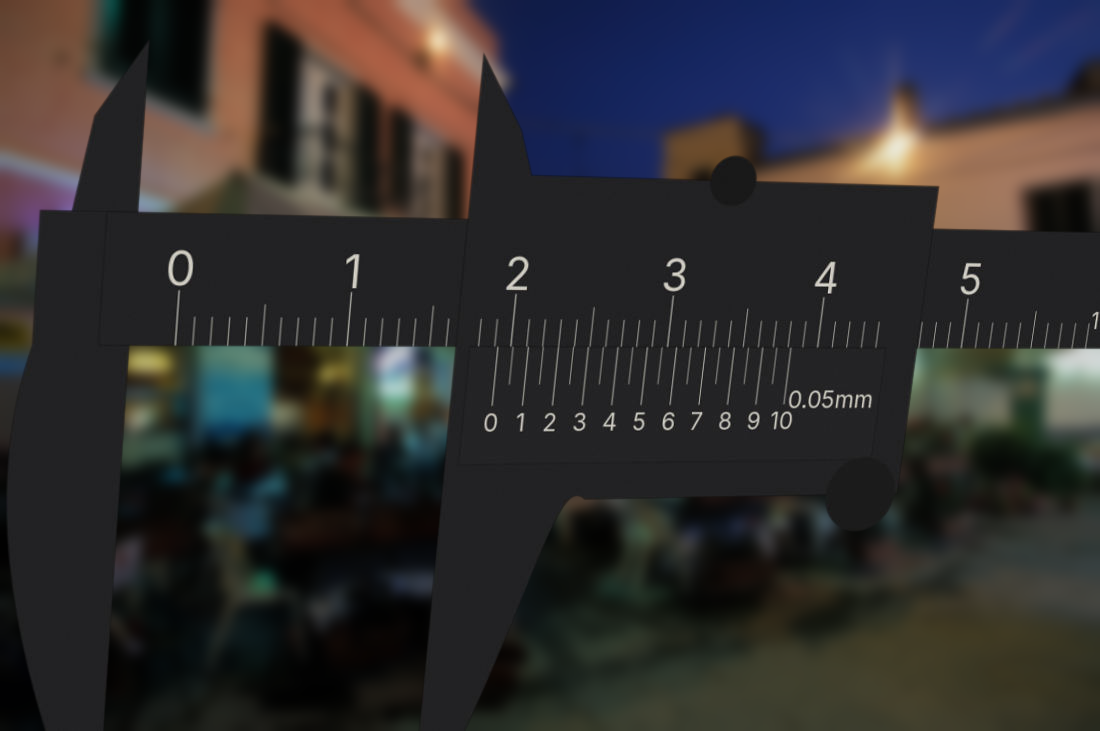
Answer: {"value": 19.2, "unit": "mm"}
